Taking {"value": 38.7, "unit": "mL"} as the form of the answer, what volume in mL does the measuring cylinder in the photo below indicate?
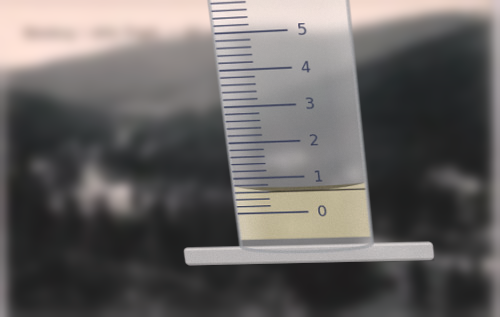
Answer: {"value": 0.6, "unit": "mL"}
